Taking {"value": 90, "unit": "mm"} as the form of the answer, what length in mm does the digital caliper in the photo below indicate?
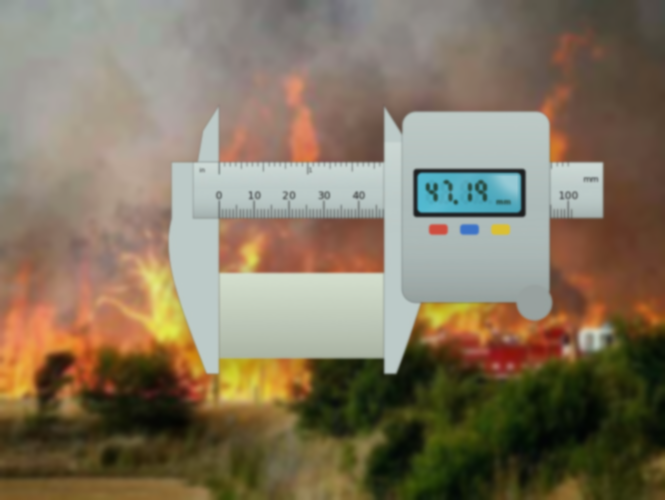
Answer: {"value": 47.19, "unit": "mm"}
